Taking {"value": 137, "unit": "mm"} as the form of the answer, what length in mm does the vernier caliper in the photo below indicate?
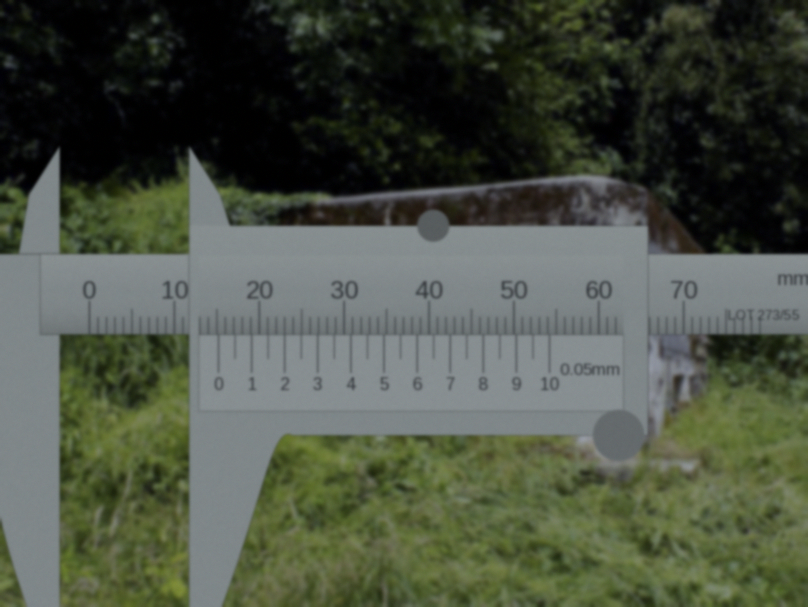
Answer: {"value": 15.2, "unit": "mm"}
